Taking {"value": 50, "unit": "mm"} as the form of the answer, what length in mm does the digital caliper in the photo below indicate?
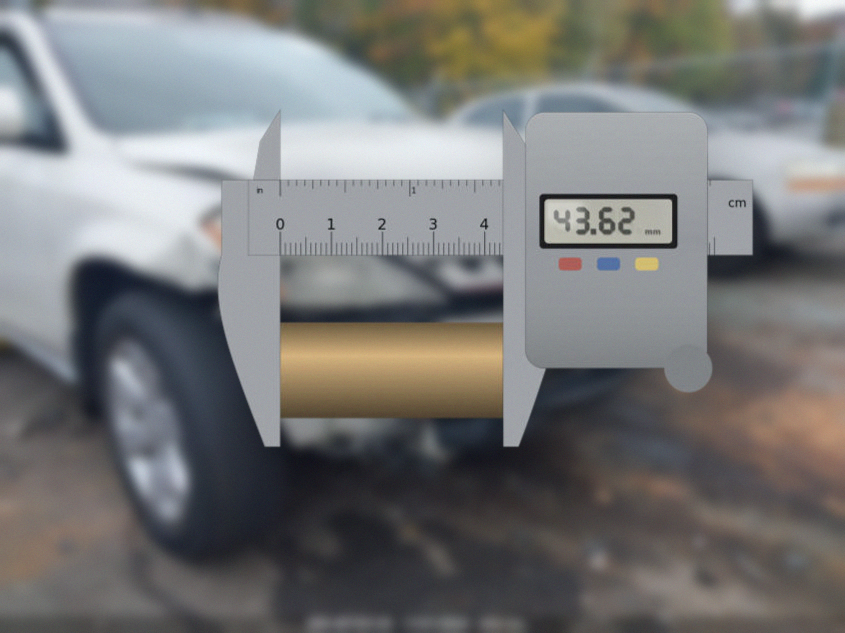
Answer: {"value": 43.62, "unit": "mm"}
